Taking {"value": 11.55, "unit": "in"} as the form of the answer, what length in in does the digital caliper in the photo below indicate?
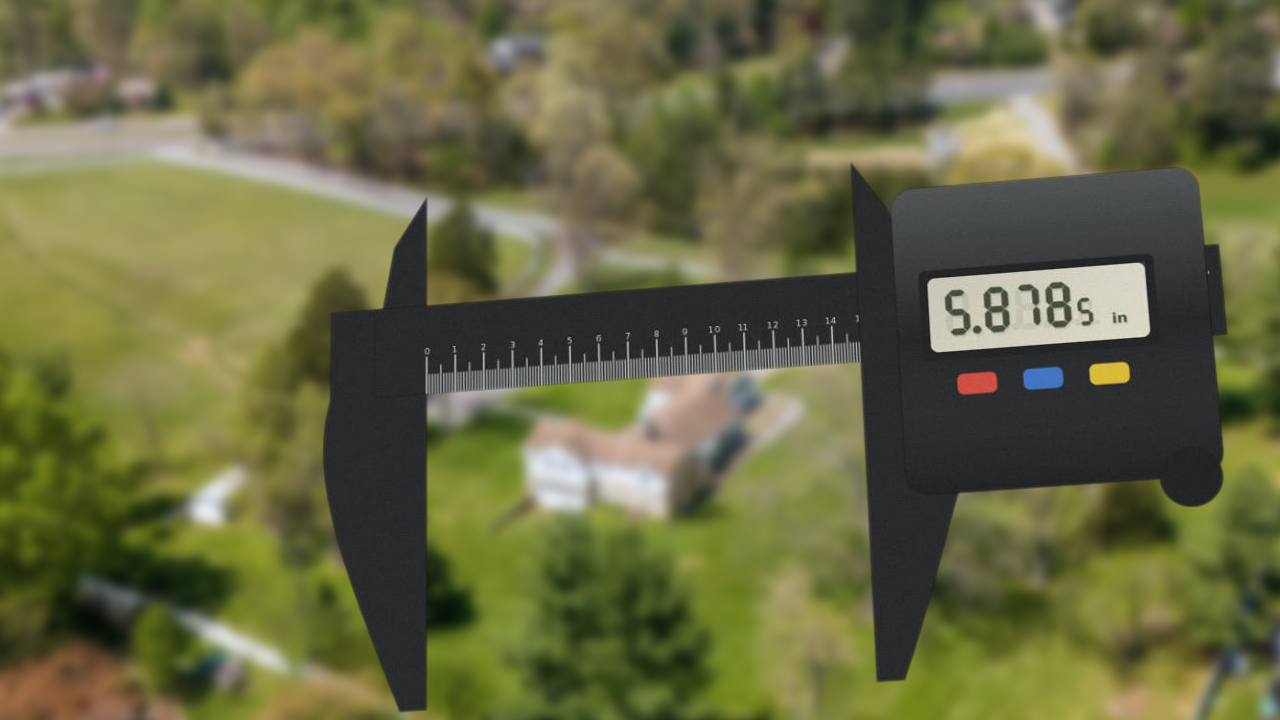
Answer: {"value": 5.8785, "unit": "in"}
